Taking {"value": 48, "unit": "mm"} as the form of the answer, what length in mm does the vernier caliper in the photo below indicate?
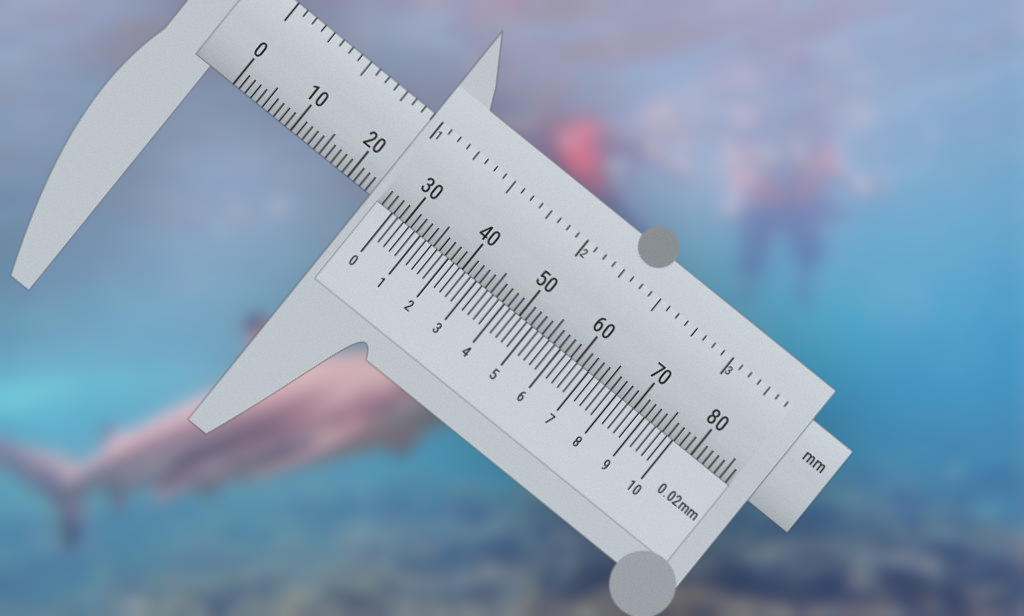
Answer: {"value": 27.8, "unit": "mm"}
